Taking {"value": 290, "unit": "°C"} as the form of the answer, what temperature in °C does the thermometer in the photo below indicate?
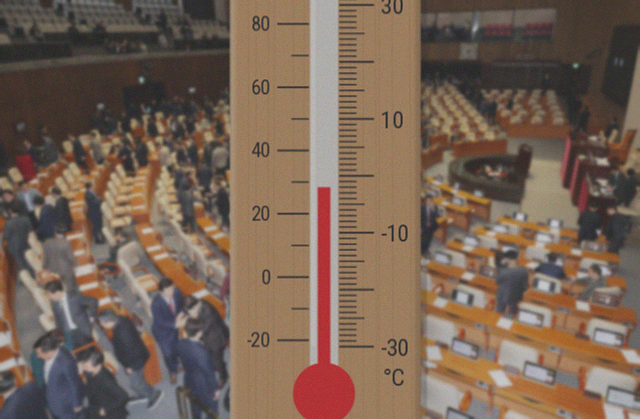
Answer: {"value": -2, "unit": "°C"}
